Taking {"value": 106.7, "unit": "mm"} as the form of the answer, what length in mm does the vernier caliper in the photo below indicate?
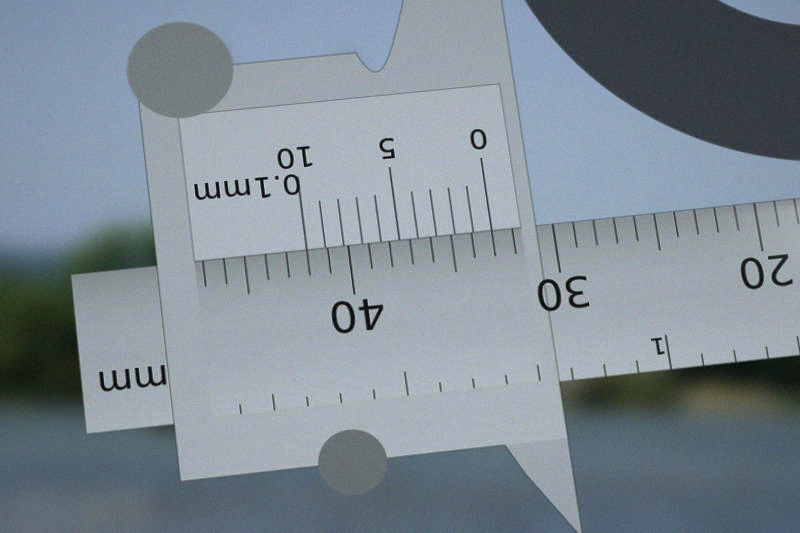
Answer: {"value": 33.0, "unit": "mm"}
